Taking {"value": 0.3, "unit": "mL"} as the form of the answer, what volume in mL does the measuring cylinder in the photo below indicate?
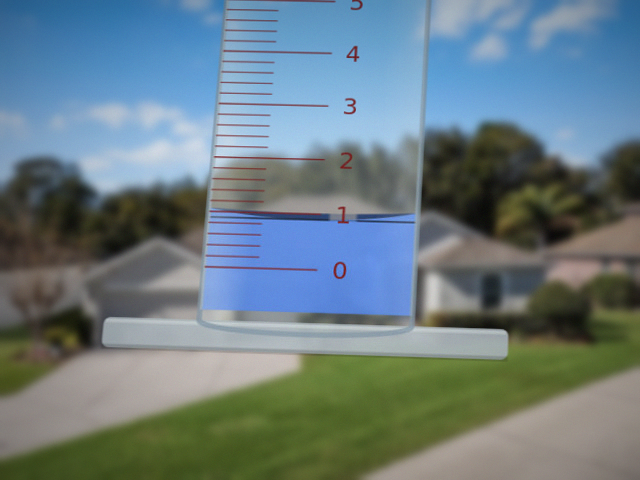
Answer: {"value": 0.9, "unit": "mL"}
